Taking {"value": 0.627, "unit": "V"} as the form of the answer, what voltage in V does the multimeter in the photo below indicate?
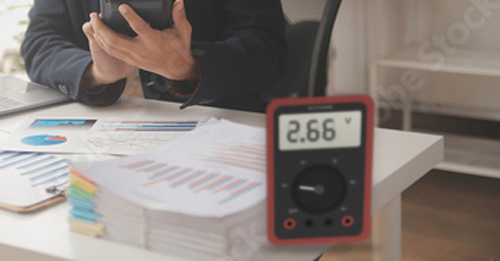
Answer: {"value": 2.66, "unit": "V"}
